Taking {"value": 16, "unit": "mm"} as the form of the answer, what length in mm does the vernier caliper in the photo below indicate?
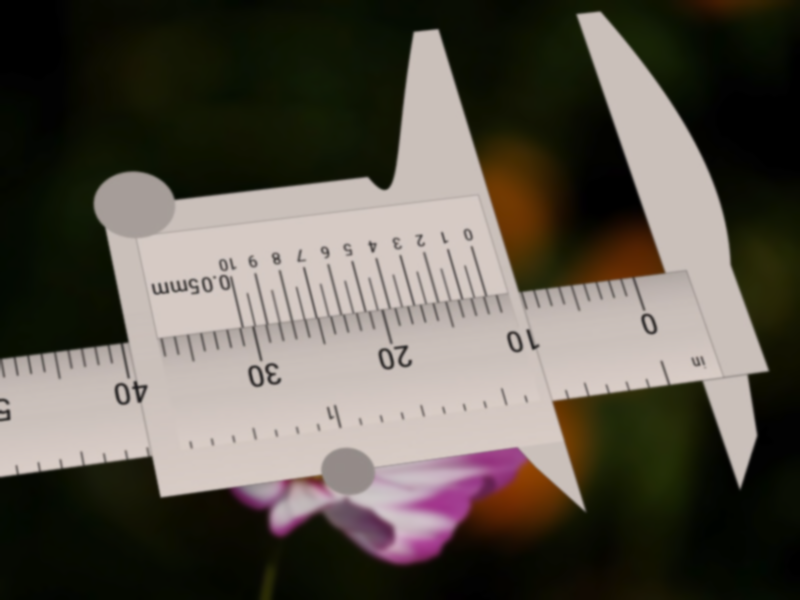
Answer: {"value": 11.8, "unit": "mm"}
